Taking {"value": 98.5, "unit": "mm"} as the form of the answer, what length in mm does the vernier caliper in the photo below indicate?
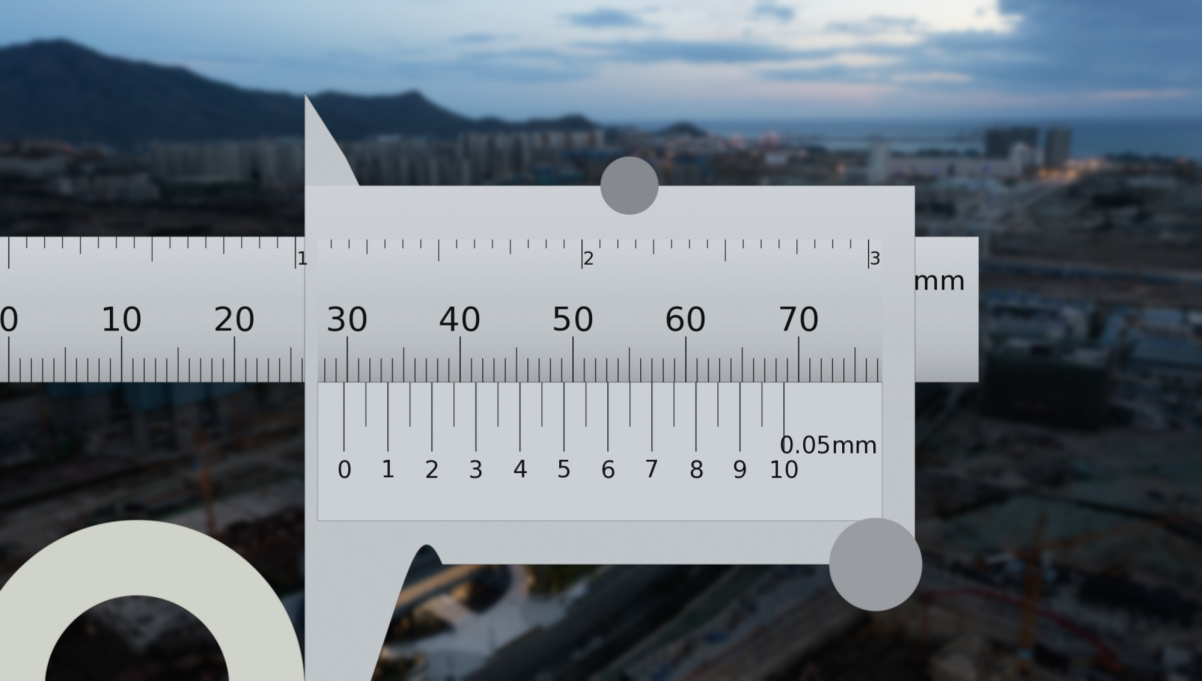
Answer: {"value": 29.7, "unit": "mm"}
